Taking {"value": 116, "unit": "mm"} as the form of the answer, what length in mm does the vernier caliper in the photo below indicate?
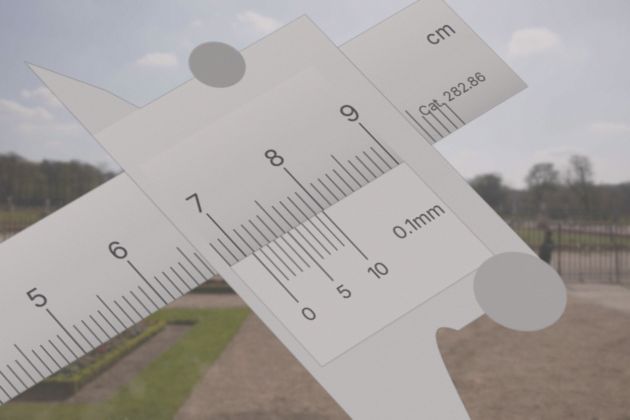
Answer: {"value": 70.8, "unit": "mm"}
